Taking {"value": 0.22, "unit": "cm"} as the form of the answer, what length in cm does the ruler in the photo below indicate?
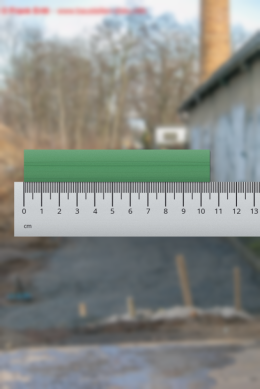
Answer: {"value": 10.5, "unit": "cm"}
